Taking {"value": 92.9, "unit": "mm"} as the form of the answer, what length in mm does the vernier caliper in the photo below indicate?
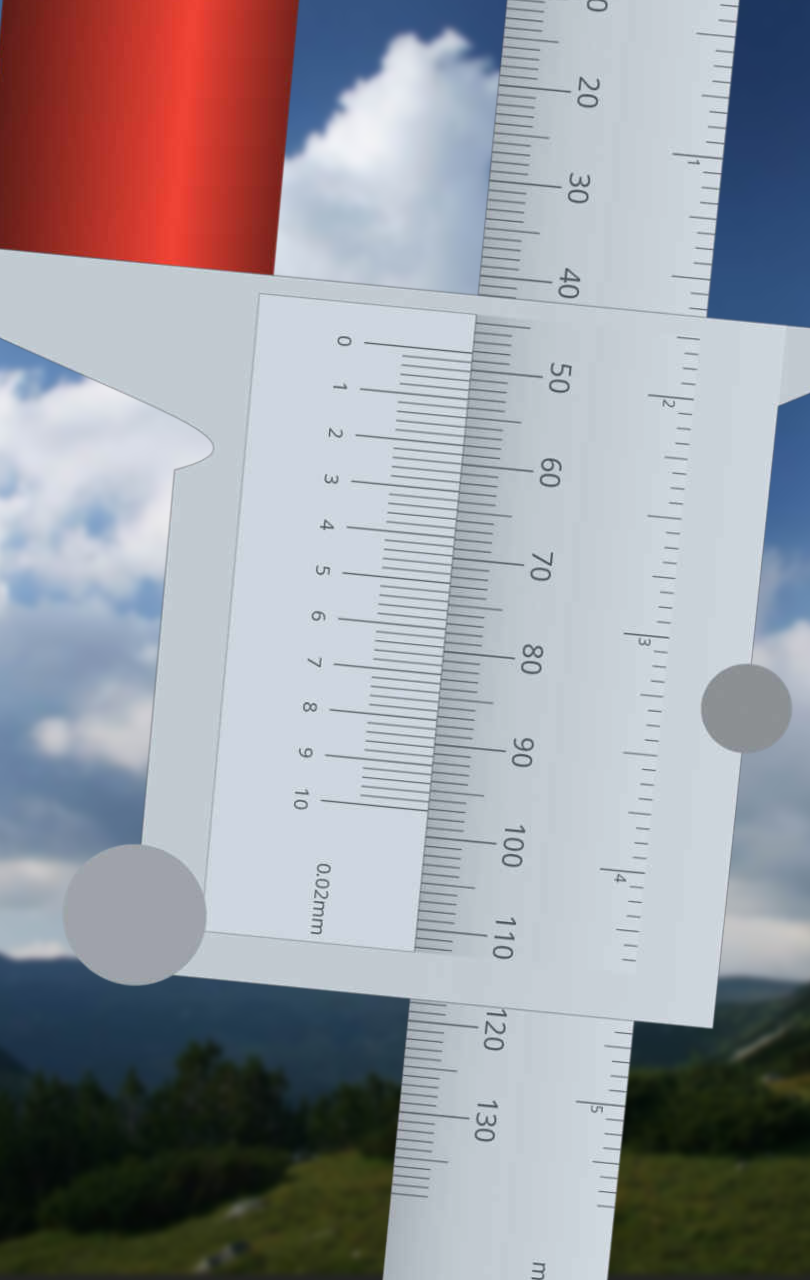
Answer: {"value": 48.2, "unit": "mm"}
